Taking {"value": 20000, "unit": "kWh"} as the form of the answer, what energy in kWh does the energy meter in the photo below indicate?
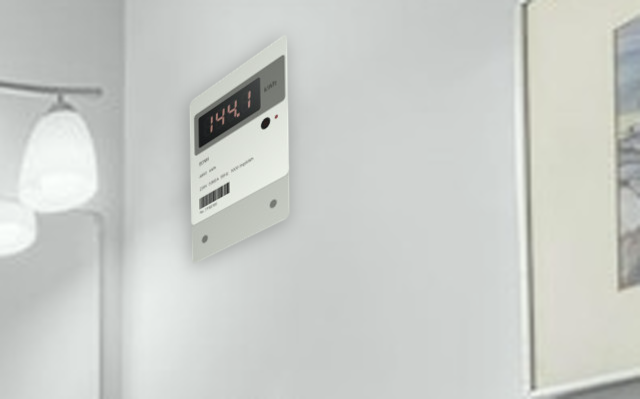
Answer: {"value": 144.1, "unit": "kWh"}
